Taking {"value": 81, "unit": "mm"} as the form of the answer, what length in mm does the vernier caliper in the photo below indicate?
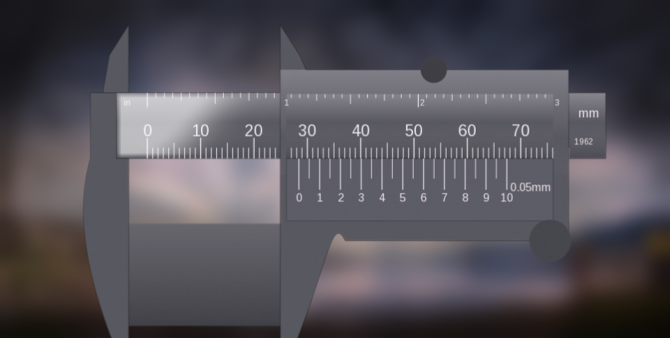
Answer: {"value": 28.4, "unit": "mm"}
